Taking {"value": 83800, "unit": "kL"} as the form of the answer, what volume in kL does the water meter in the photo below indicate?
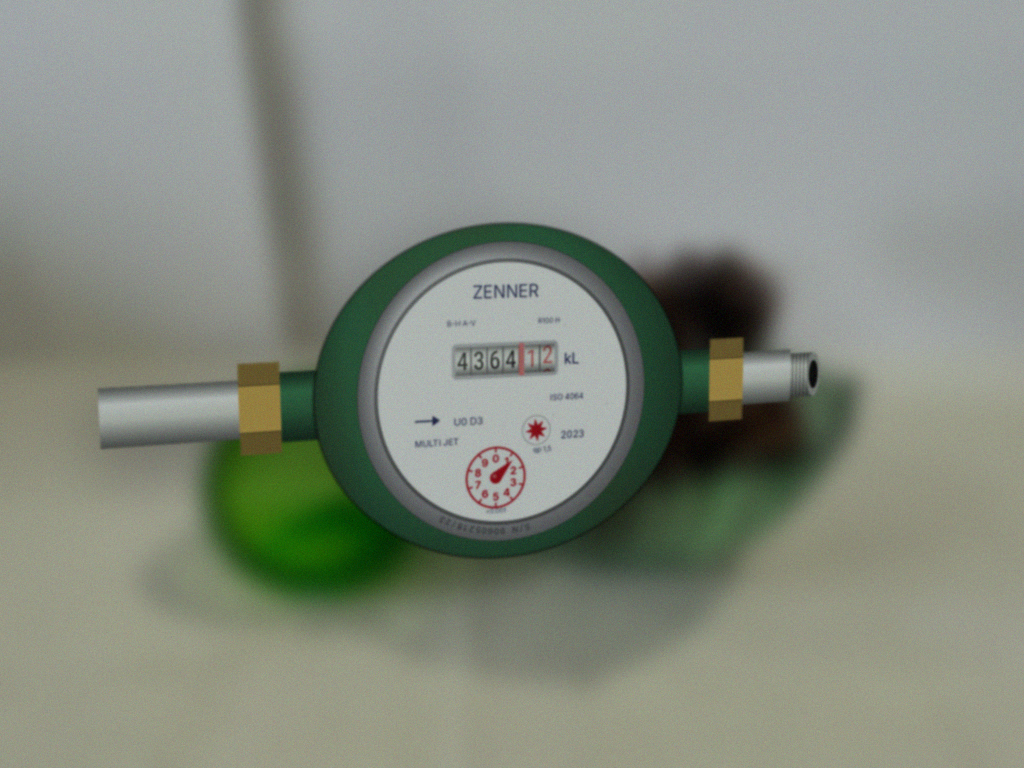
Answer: {"value": 4364.121, "unit": "kL"}
